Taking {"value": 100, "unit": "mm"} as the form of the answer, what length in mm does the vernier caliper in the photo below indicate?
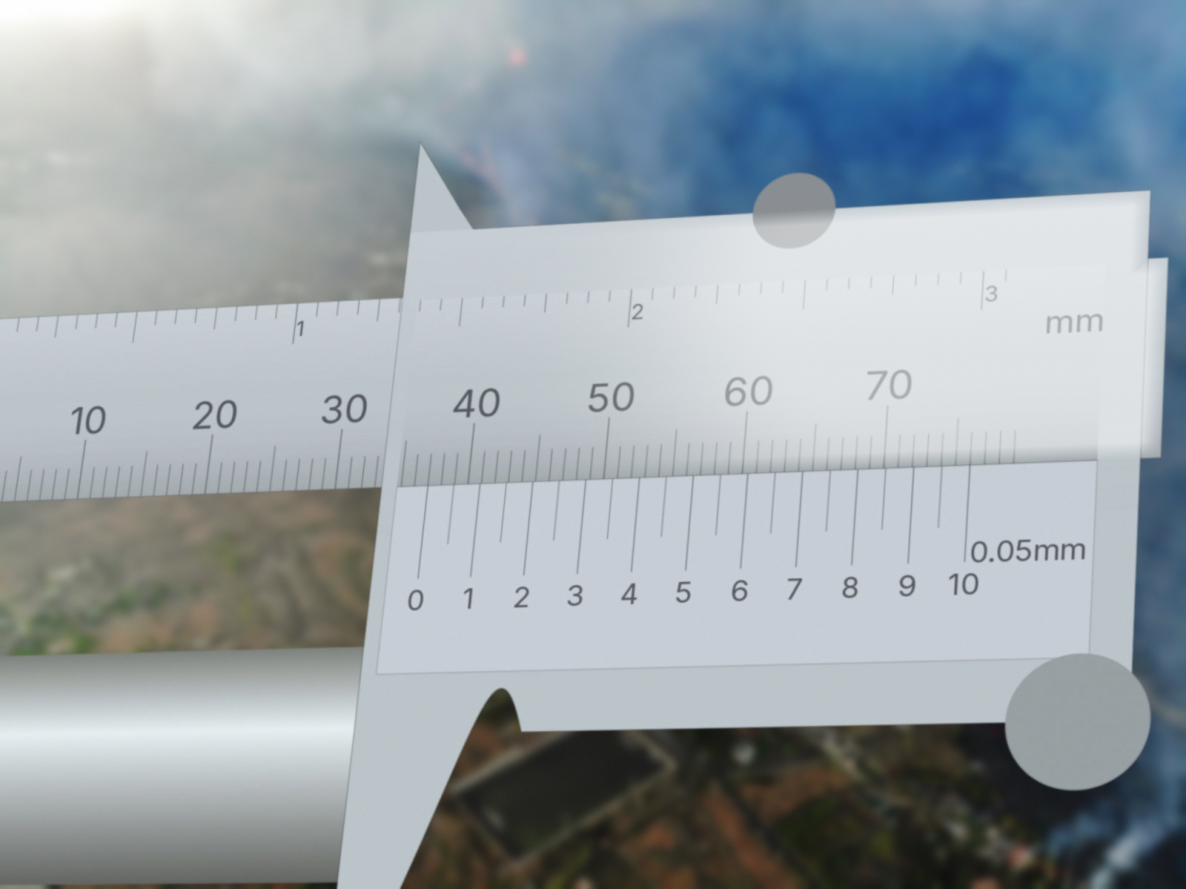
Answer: {"value": 37.0, "unit": "mm"}
